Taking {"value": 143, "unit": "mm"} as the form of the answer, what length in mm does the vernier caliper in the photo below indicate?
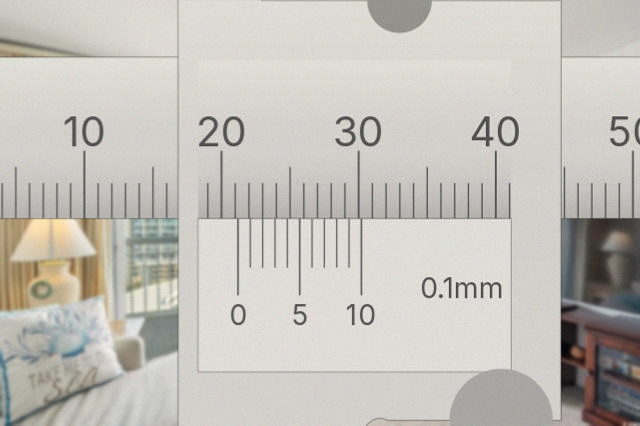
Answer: {"value": 21.2, "unit": "mm"}
